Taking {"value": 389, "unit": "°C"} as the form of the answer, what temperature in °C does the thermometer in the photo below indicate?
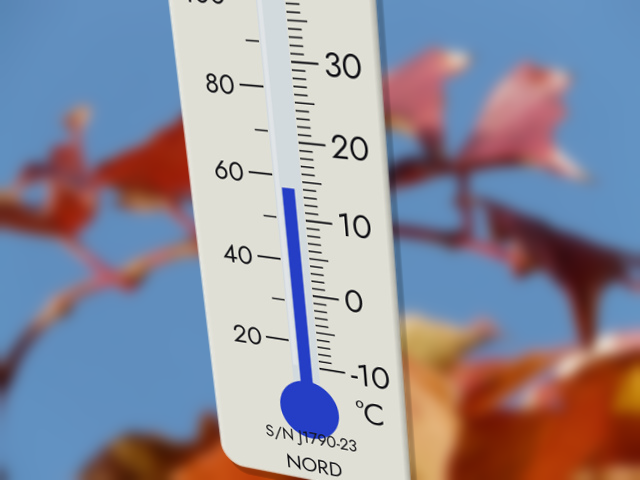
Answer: {"value": 14, "unit": "°C"}
